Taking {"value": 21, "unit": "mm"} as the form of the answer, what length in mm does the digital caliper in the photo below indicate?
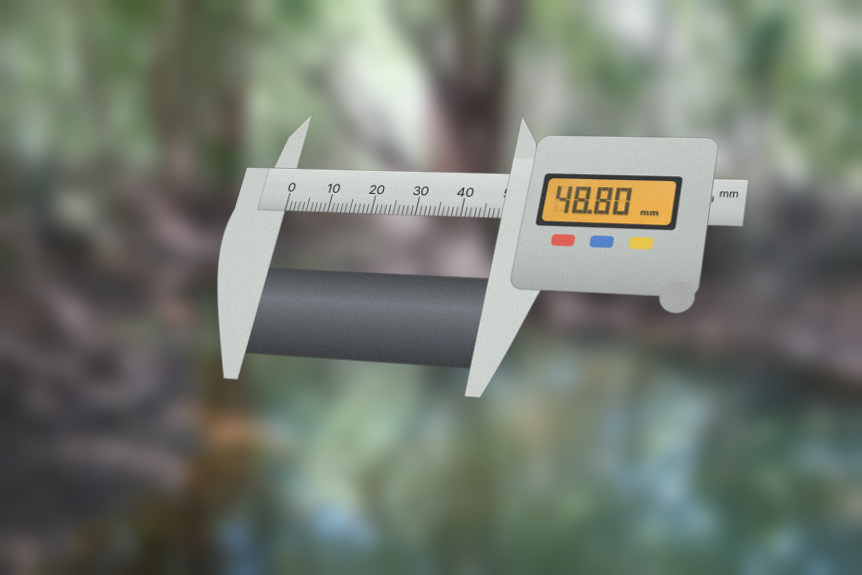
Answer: {"value": 48.80, "unit": "mm"}
